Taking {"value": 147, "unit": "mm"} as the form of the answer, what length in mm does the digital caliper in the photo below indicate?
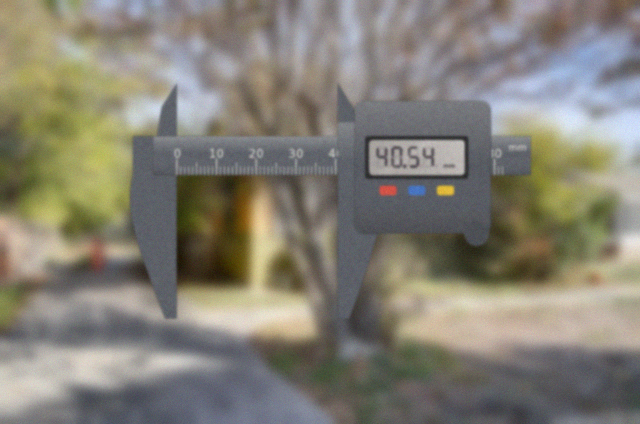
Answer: {"value": 40.54, "unit": "mm"}
